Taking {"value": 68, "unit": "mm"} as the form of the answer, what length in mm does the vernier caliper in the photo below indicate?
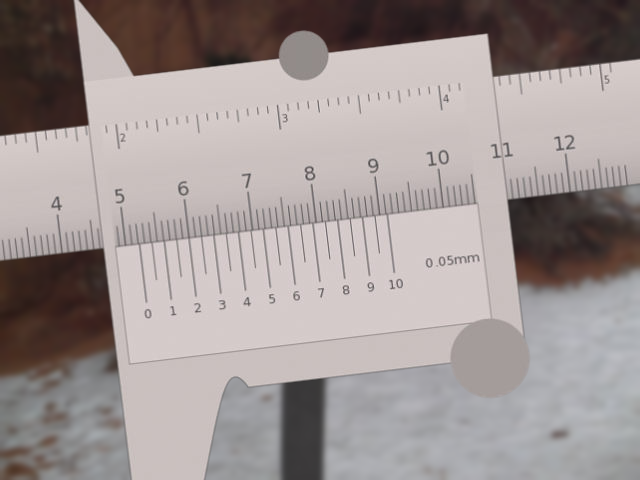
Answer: {"value": 52.2, "unit": "mm"}
